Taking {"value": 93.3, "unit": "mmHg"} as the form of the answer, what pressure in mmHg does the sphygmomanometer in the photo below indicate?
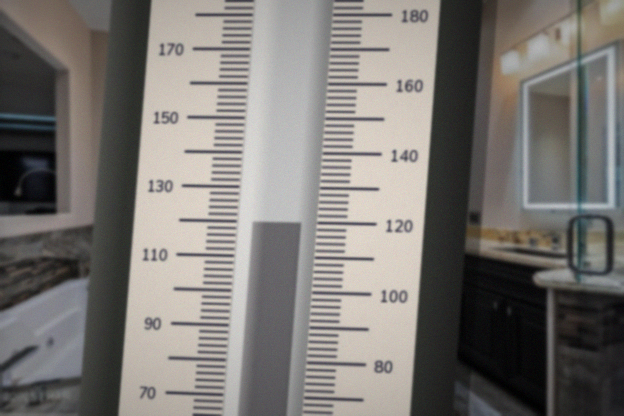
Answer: {"value": 120, "unit": "mmHg"}
